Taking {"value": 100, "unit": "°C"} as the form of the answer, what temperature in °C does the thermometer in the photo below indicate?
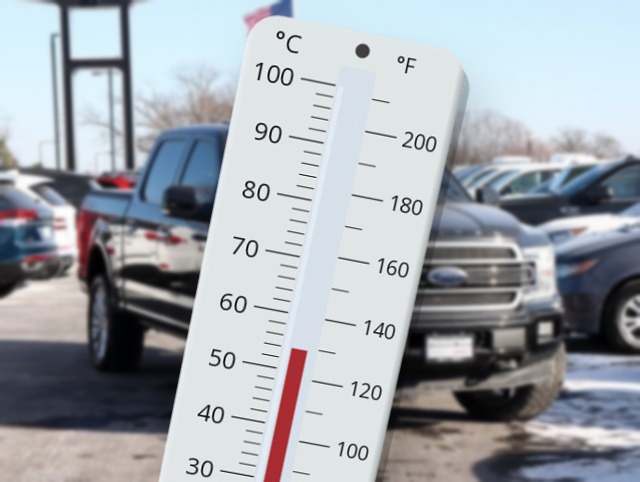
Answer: {"value": 54, "unit": "°C"}
